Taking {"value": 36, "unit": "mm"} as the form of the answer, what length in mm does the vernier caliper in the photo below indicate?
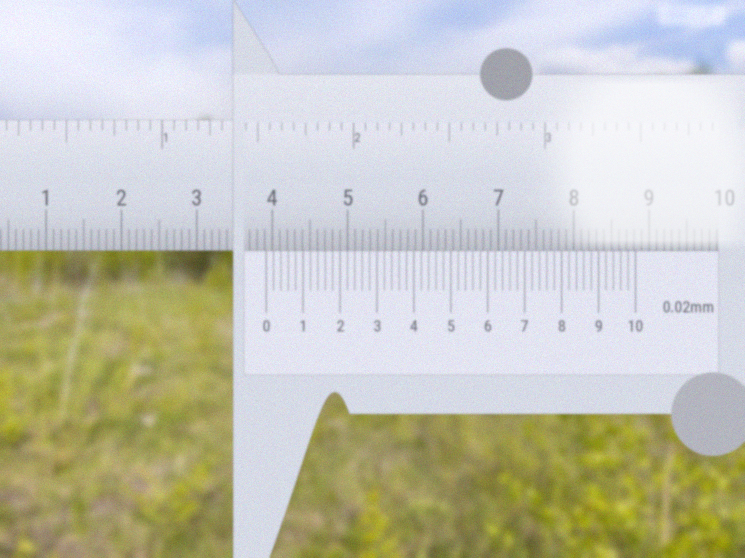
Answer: {"value": 39.2, "unit": "mm"}
